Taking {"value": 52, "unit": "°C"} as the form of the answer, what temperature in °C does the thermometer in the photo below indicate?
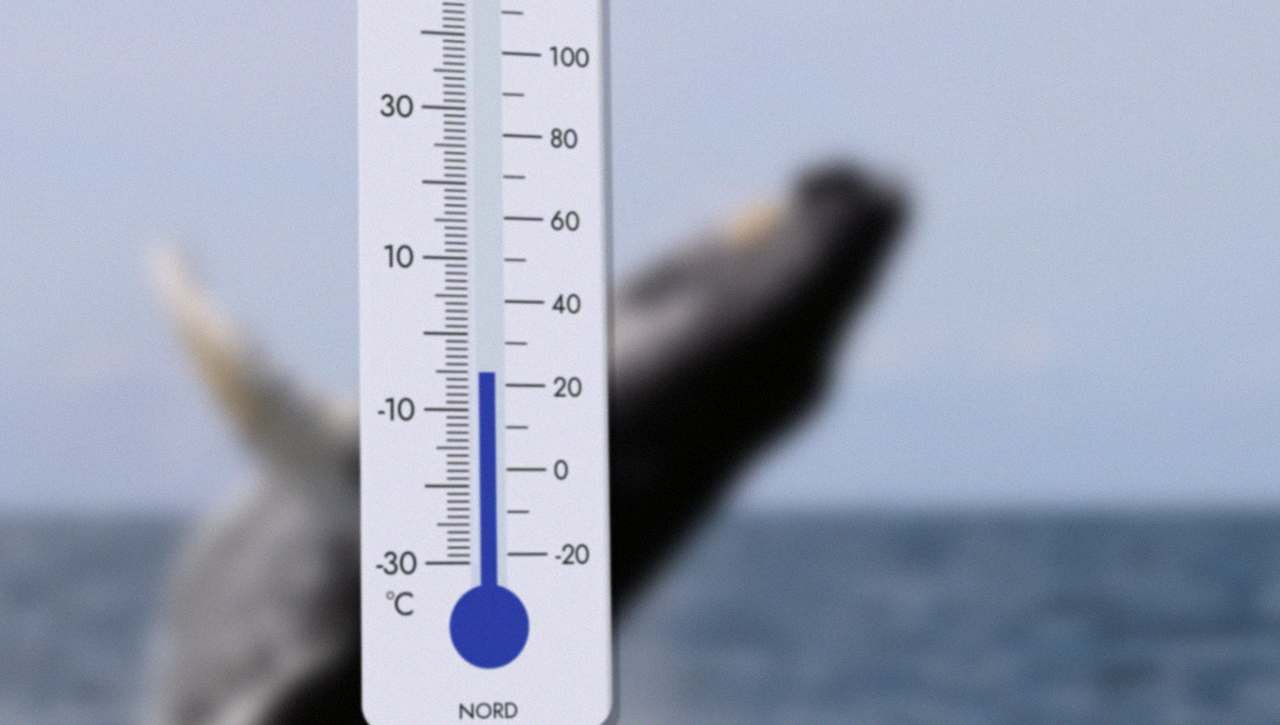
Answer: {"value": -5, "unit": "°C"}
